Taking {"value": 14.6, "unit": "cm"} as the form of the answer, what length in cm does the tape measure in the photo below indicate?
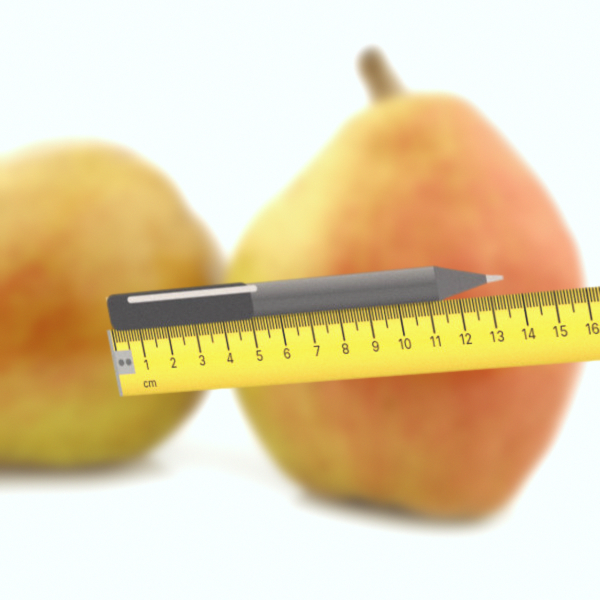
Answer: {"value": 13.5, "unit": "cm"}
